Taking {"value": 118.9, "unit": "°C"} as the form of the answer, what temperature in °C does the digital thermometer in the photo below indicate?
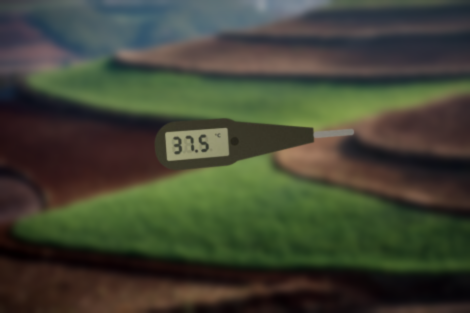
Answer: {"value": 37.5, "unit": "°C"}
